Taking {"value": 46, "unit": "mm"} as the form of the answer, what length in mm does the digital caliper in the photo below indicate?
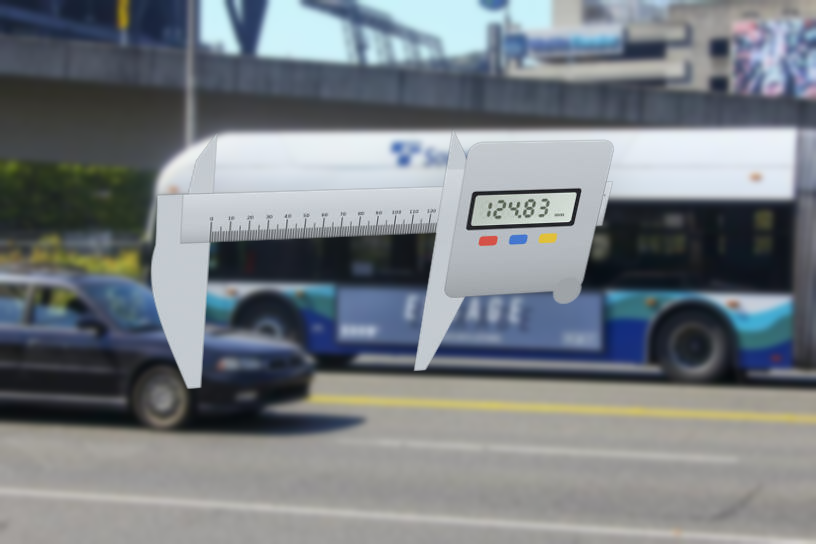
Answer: {"value": 124.83, "unit": "mm"}
